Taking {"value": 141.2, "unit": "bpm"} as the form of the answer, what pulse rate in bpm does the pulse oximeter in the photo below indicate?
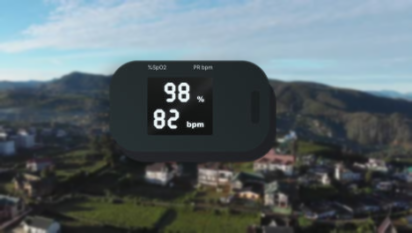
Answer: {"value": 82, "unit": "bpm"}
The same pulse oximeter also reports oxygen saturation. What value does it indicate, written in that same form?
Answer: {"value": 98, "unit": "%"}
